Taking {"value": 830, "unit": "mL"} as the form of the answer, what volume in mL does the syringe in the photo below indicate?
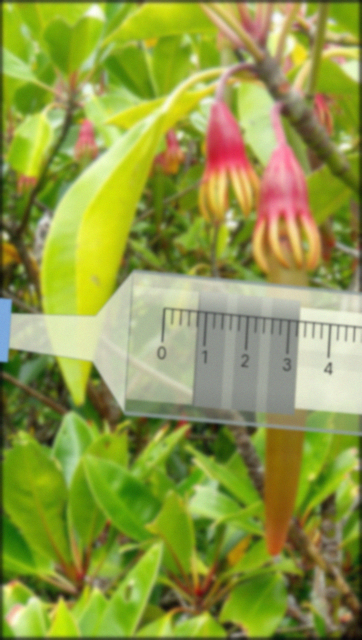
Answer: {"value": 0.8, "unit": "mL"}
